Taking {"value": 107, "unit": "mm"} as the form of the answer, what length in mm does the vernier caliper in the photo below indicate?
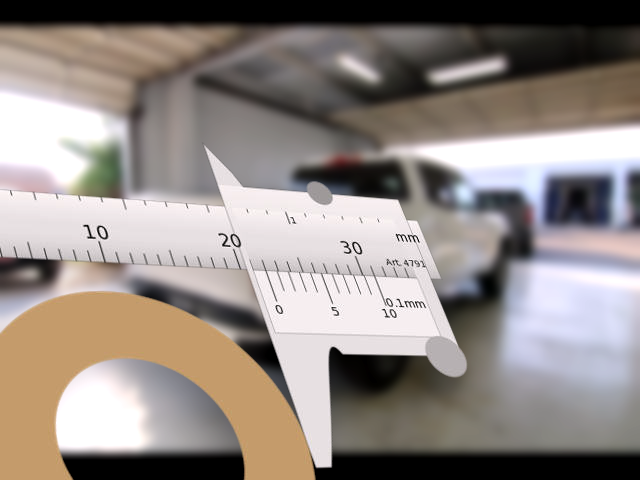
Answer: {"value": 22.0, "unit": "mm"}
